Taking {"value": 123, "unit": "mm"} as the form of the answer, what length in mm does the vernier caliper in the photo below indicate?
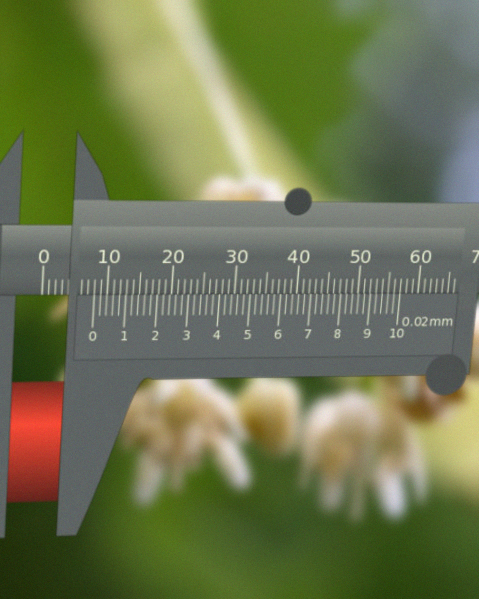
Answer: {"value": 8.0, "unit": "mm"}
